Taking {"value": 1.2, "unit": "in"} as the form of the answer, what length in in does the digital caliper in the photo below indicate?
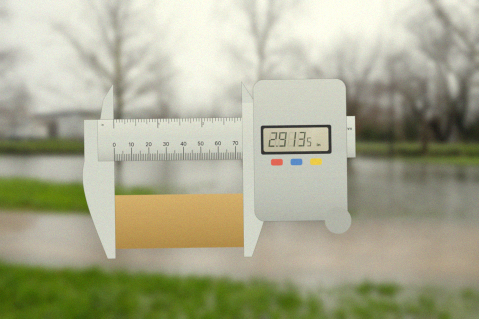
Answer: {"value": 2.9135, "unit": "in"}
